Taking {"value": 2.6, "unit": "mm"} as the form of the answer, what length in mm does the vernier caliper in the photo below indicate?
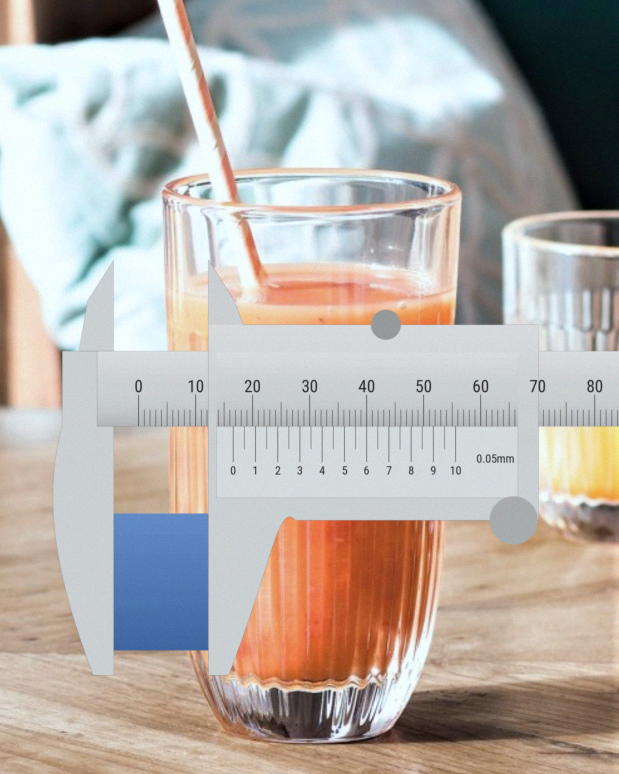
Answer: {"value": 16.6, "unit": "mm"}
